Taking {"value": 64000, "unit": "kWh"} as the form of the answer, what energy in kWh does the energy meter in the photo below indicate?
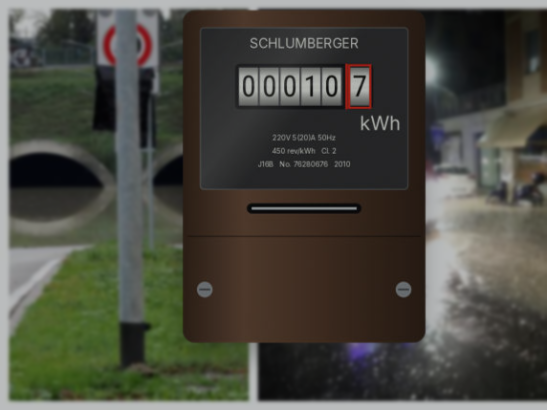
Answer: {"value": 10.7, "unit": "kWh"}
